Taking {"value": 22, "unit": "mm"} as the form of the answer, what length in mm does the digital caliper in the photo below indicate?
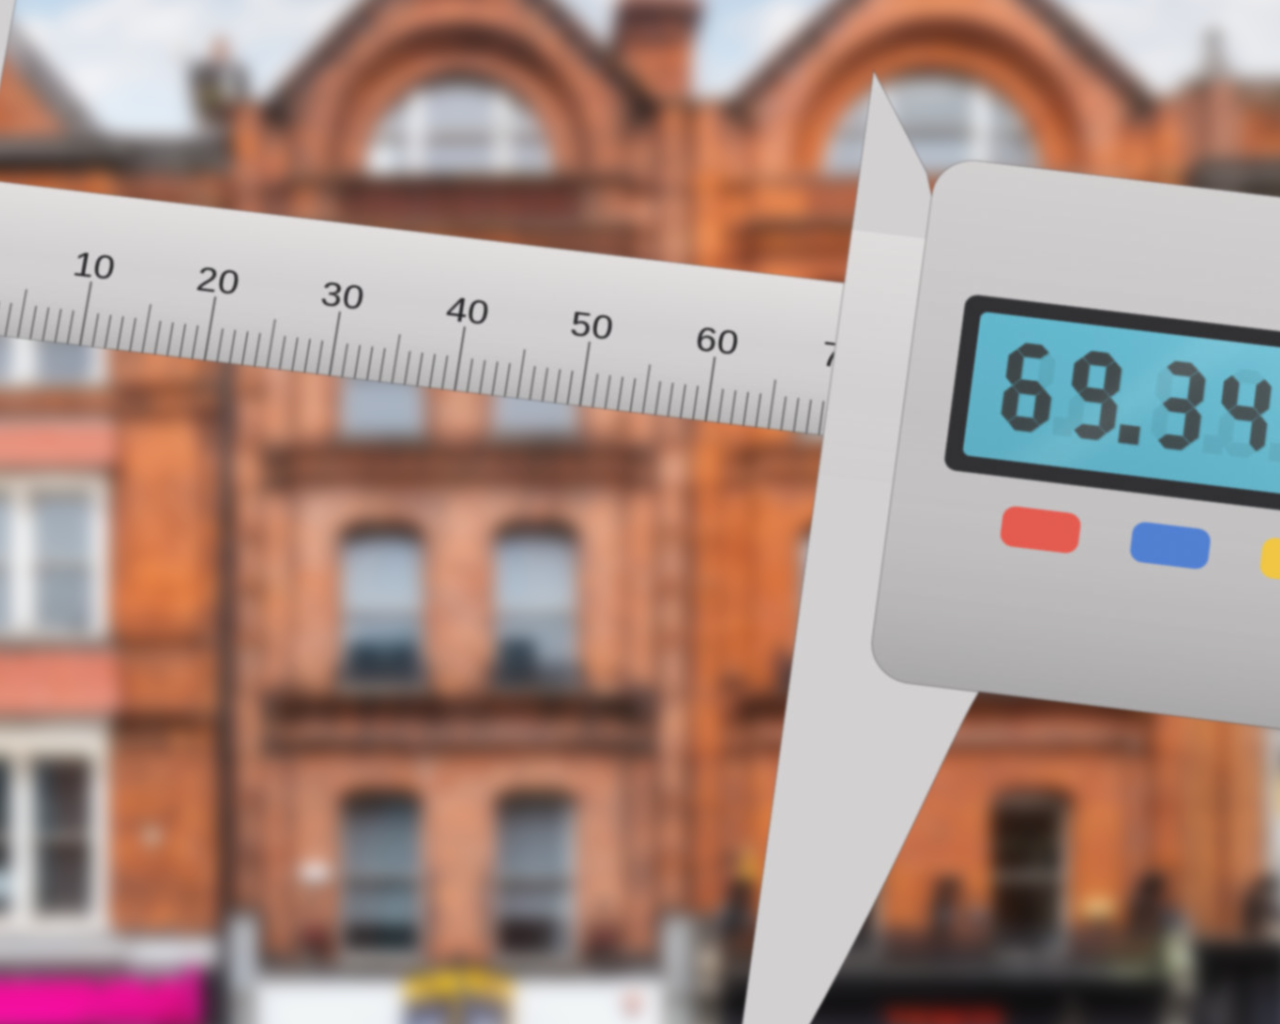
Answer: {"value": 69.34, "unit": "mm"}
